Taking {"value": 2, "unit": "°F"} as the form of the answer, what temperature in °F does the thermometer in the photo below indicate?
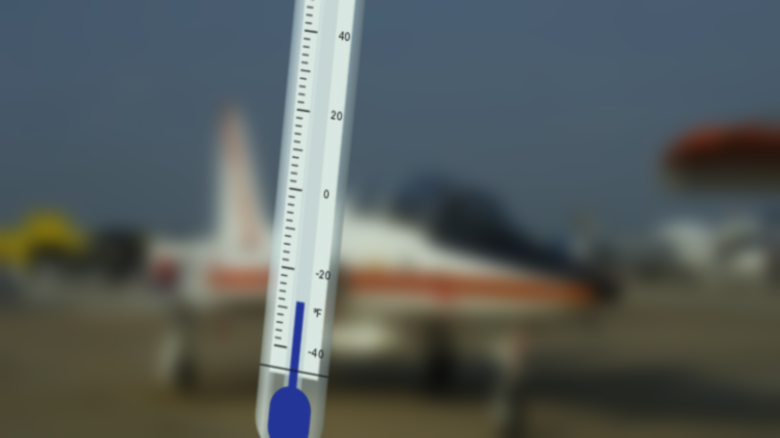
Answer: {"value": -28, "unit": "°F"}
